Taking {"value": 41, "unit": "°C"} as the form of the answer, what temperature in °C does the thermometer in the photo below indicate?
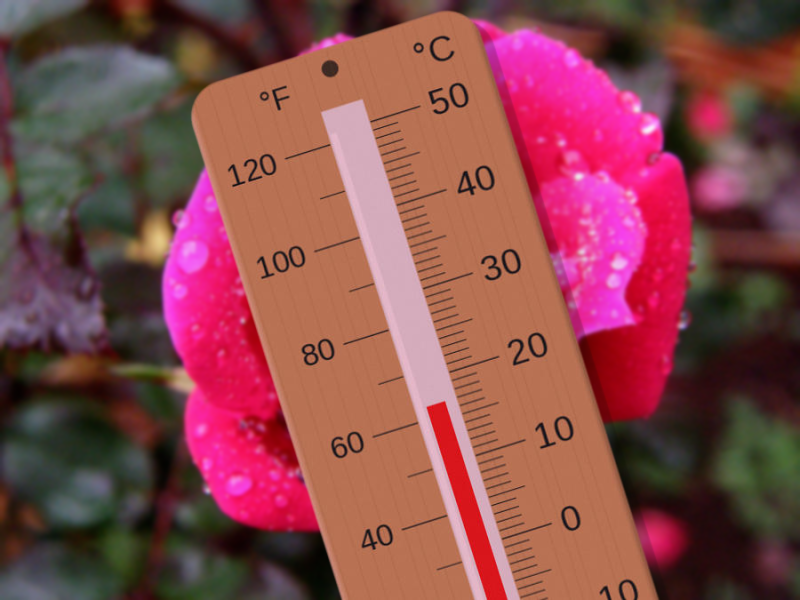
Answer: {"value": 17, "unit": "°C"}
